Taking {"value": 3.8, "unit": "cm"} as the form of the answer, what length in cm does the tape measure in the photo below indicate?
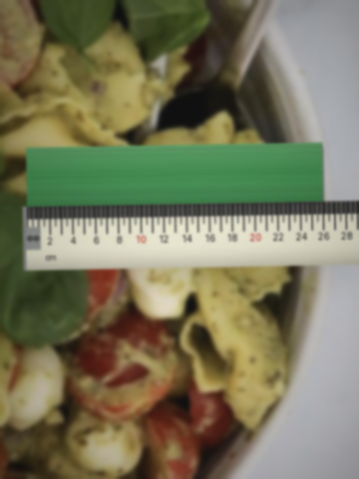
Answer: {"value": 26, "unit": "cm"}
